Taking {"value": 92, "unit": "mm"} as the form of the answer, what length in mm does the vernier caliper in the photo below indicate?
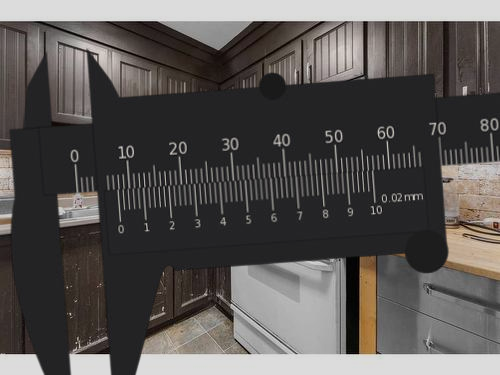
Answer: {"value": 7.8, "unit": "mm"}
